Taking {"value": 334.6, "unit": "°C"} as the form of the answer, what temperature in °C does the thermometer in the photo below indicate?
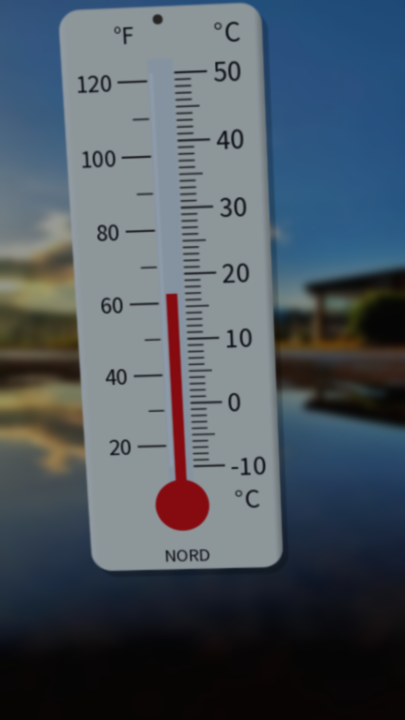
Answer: {"value": 17, "unit": "°C"}
